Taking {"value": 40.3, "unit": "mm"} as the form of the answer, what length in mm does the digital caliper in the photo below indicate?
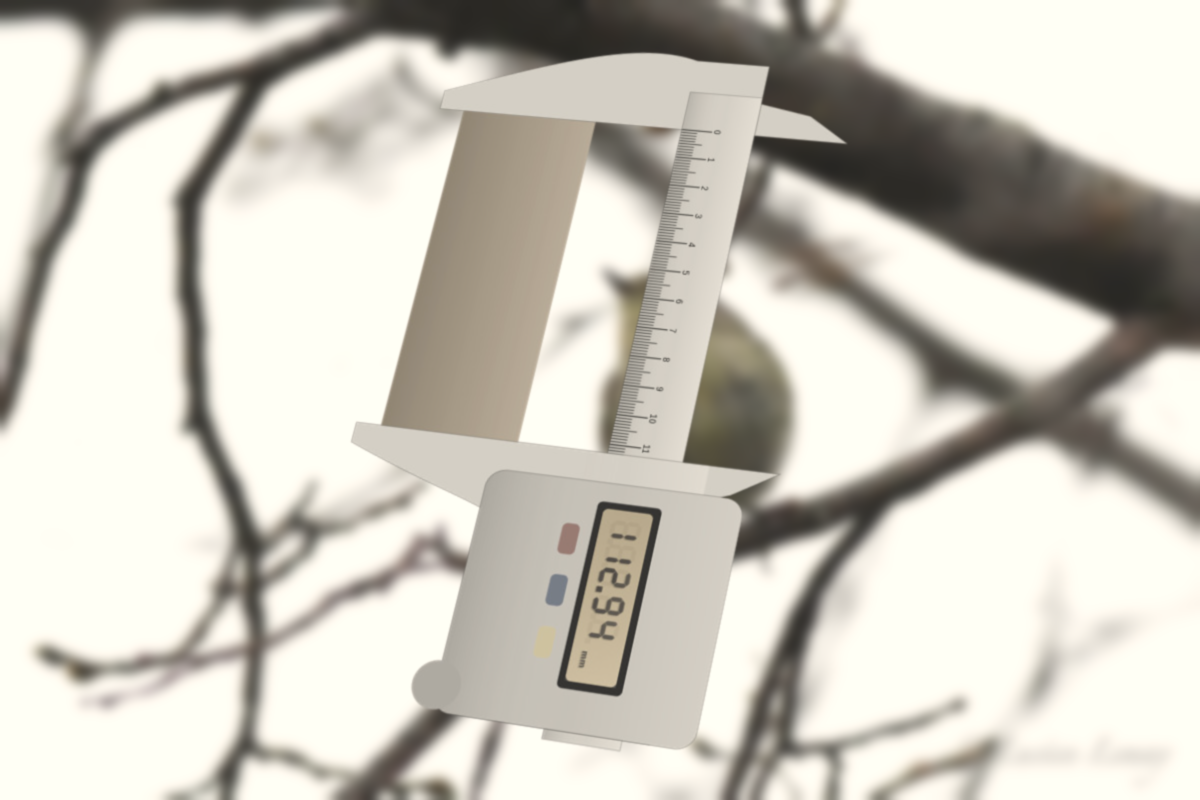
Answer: {"value": 112.94, "unit": "mm"}
